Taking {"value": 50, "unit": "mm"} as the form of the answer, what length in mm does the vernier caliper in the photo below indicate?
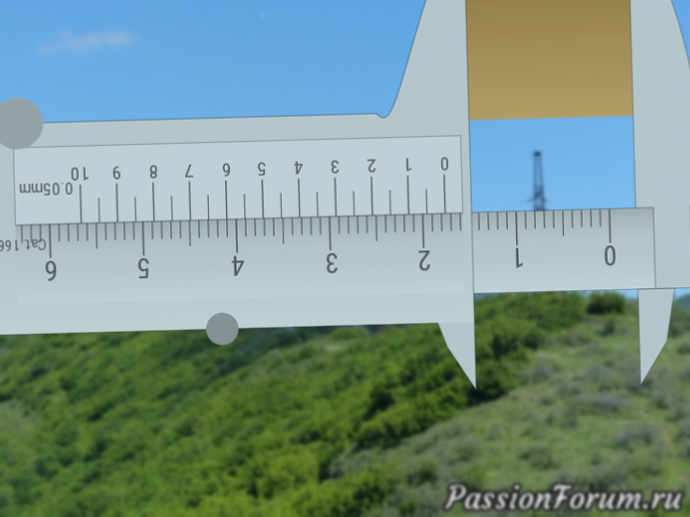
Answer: {"value": 17.6, "unit": "mm"}
